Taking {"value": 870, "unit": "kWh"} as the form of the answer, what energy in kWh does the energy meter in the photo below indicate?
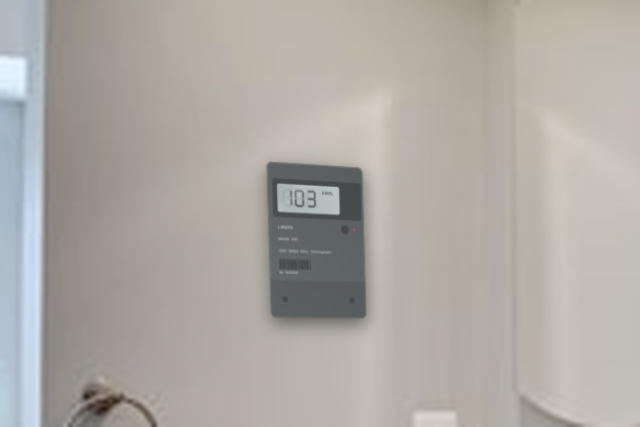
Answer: {"value": 103, "unit": "kWh"}
